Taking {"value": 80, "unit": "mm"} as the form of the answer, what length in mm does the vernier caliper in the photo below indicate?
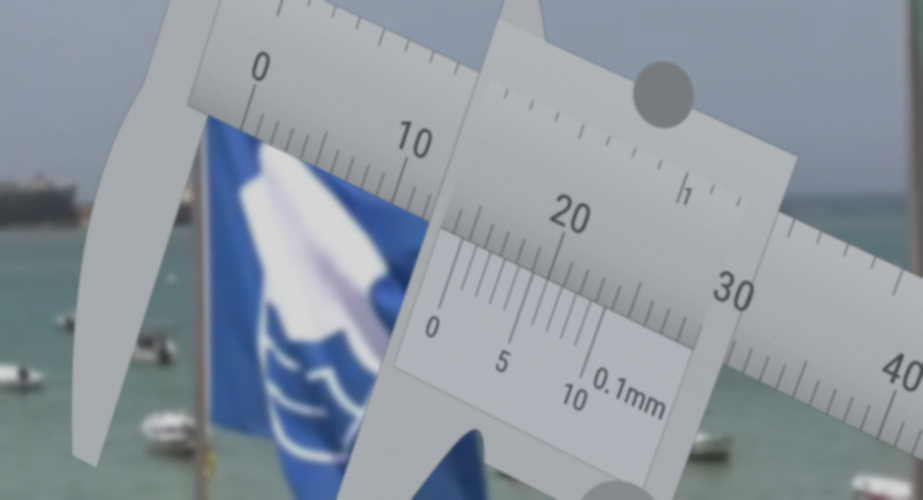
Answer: {"value": 14.6, "unit": "mm"}
